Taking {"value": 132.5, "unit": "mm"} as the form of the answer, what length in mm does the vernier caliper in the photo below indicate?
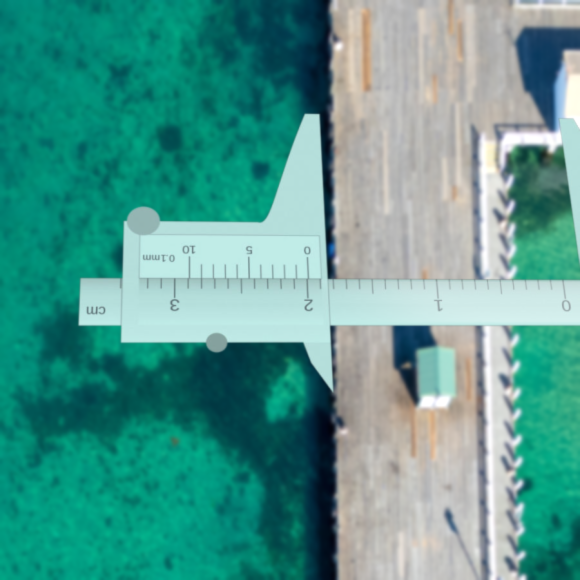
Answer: {"value": 19.9, "unit": "mm"}
